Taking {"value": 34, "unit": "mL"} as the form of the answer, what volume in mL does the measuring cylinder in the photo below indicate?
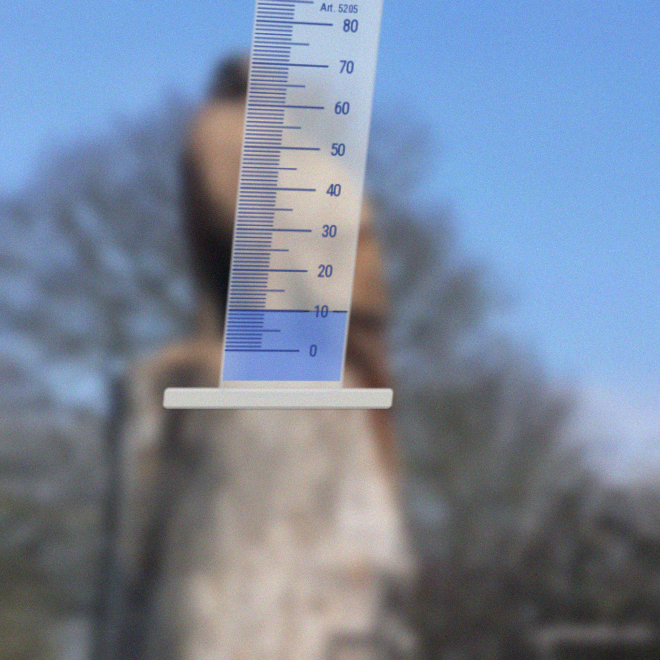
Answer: {"value": 10, "unit": "mL"}
